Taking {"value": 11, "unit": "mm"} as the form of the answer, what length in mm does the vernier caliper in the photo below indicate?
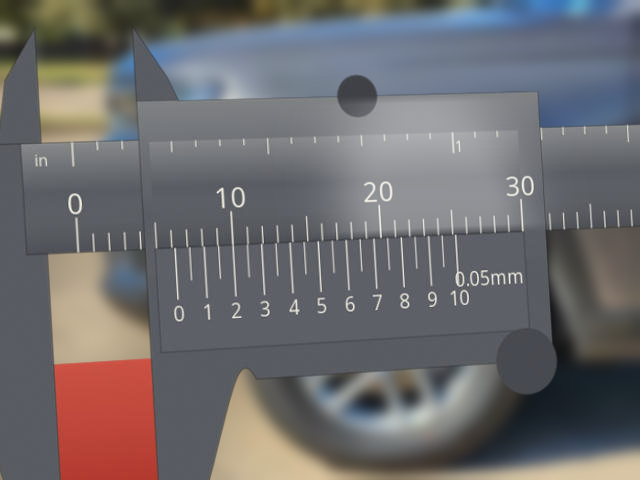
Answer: {"value": 6.2, "unit": "mm"}
